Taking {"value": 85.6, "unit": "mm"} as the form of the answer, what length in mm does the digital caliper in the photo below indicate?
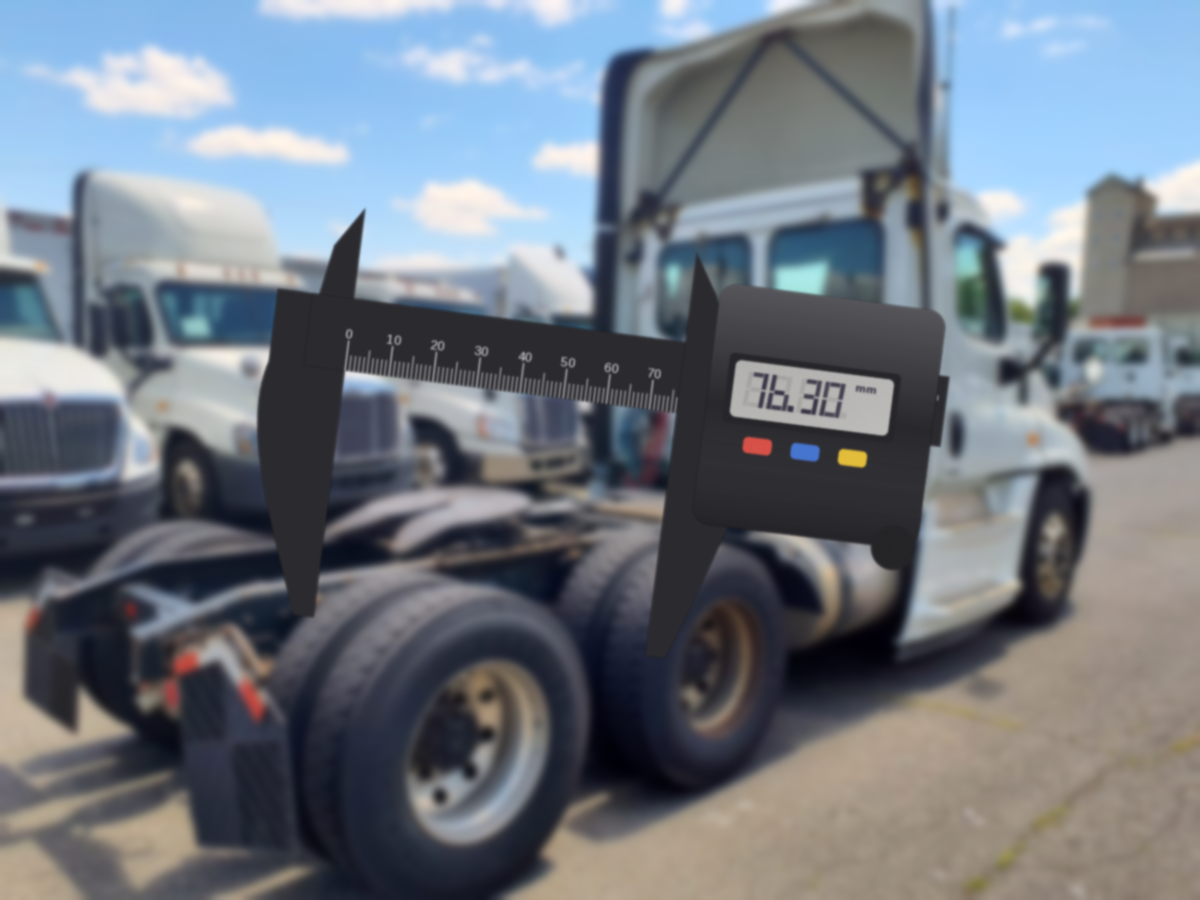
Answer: {"value": 76.30, "unit": "mm"}
